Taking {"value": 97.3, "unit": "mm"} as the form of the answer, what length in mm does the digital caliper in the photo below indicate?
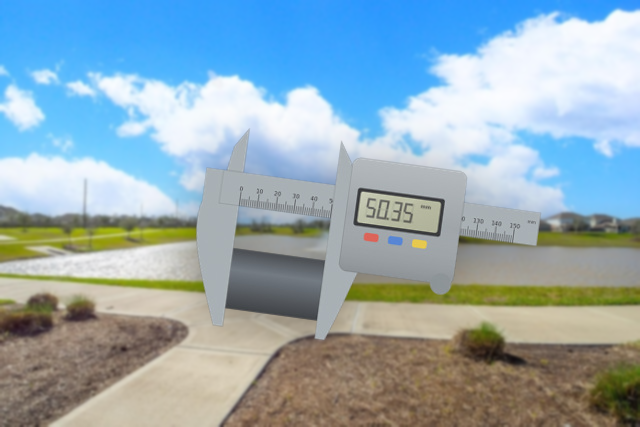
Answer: {"value": 50.35, "unit": "mm"}
